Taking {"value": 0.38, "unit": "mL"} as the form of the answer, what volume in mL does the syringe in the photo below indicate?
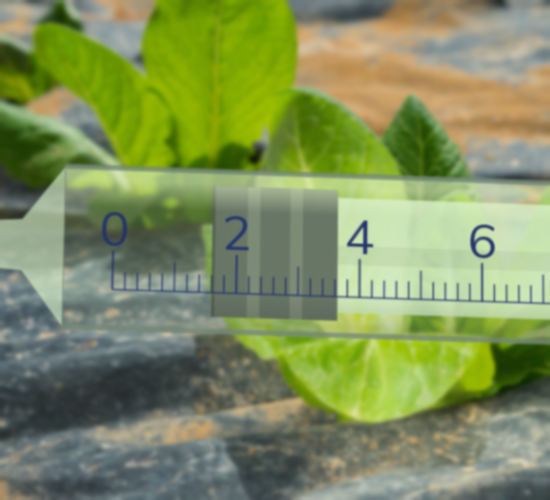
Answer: {"value": 1.6, "unit": "mL"}
